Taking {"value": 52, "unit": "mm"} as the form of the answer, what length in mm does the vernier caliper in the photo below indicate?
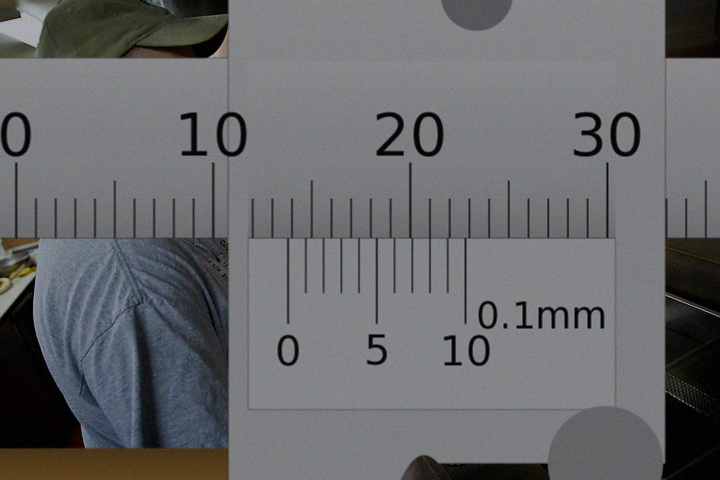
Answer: {"value": 13.8, "unit": "mm"}
